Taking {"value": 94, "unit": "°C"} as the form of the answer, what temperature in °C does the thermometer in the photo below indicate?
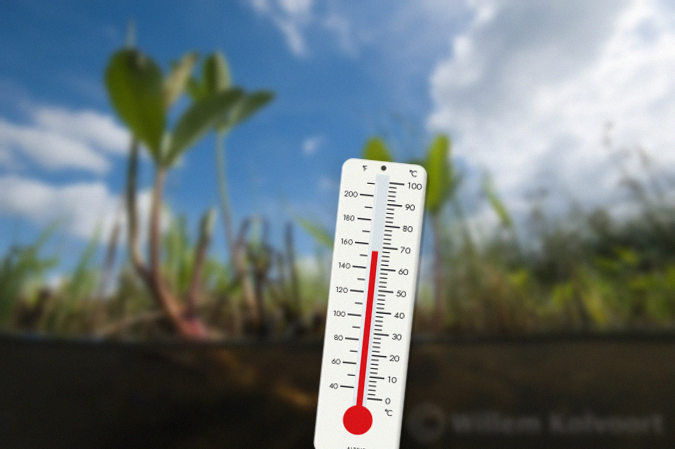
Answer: {"value": 68, "unit": "°C"}
